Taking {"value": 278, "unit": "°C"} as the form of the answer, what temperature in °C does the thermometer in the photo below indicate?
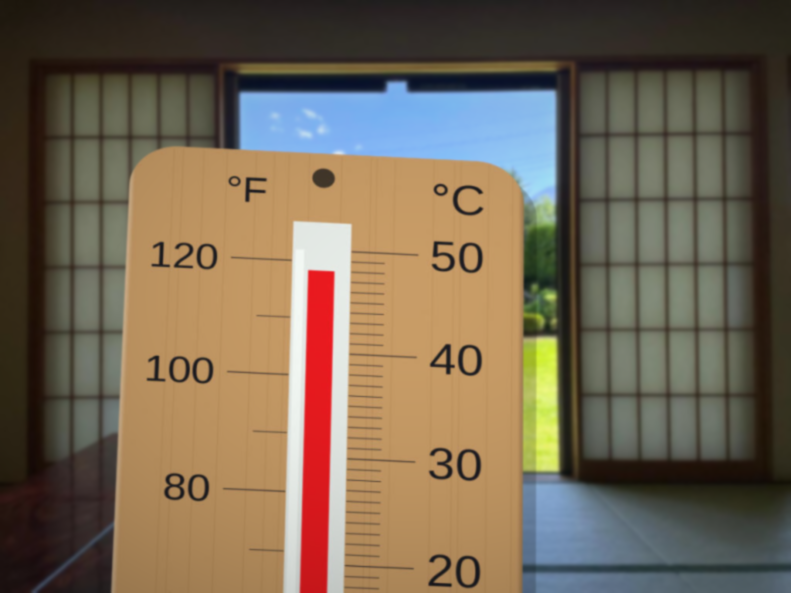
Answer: {"value": 48, "unit": "°C"}
